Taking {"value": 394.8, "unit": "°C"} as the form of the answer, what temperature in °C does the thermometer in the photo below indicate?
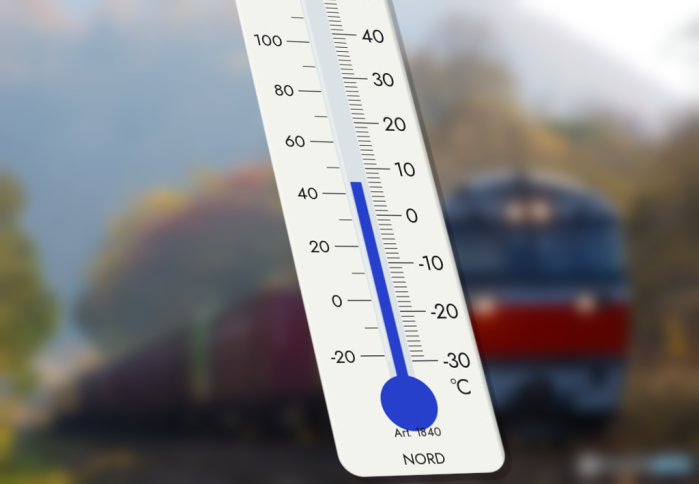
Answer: {"value": 7, "unit": "°C"}
